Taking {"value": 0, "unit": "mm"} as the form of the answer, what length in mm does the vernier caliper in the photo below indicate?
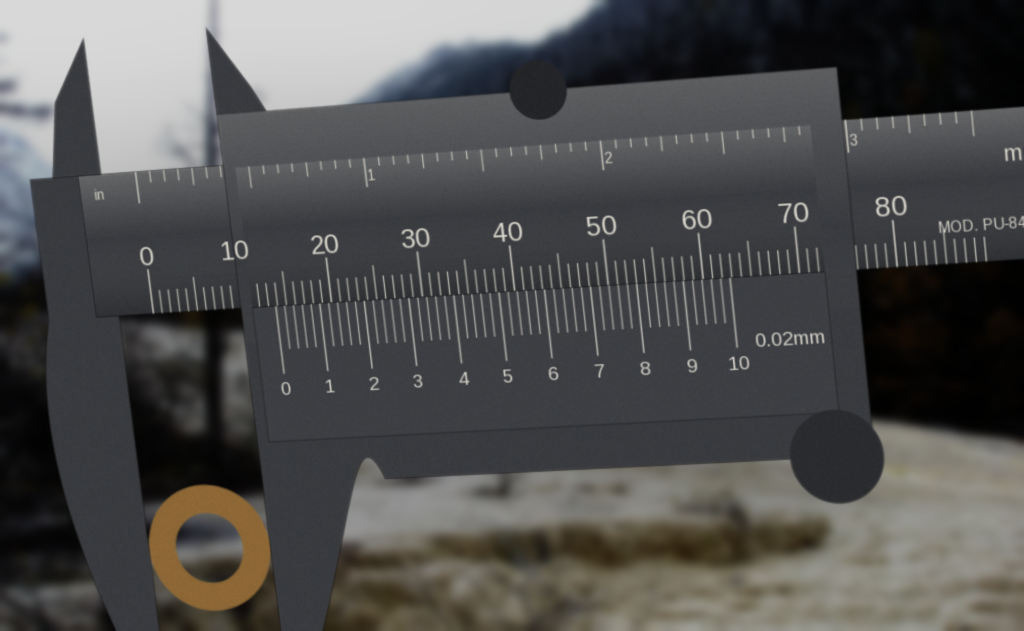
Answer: {"value": 13.8, "unit": "mm"}
